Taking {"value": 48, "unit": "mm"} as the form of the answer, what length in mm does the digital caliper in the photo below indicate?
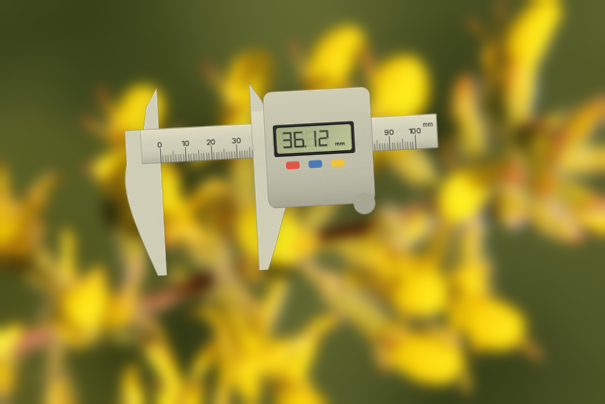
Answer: {"value": 36.12, "unit": "mm"}
